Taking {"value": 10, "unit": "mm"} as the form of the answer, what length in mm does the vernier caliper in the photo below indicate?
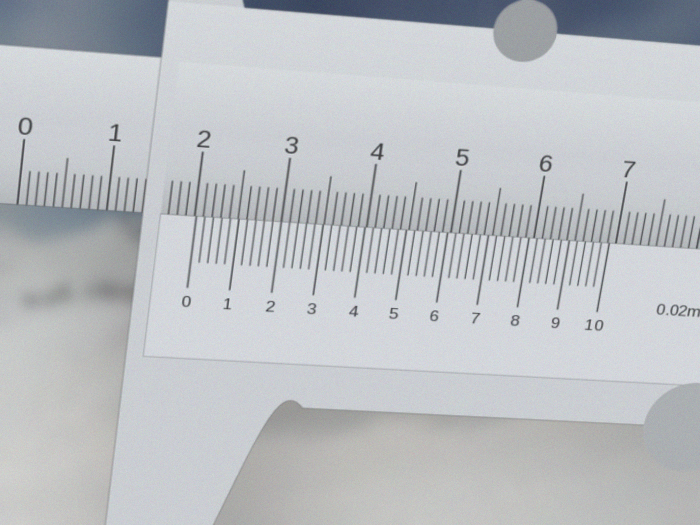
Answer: {"value": 20.2, "unit": "mm"}
